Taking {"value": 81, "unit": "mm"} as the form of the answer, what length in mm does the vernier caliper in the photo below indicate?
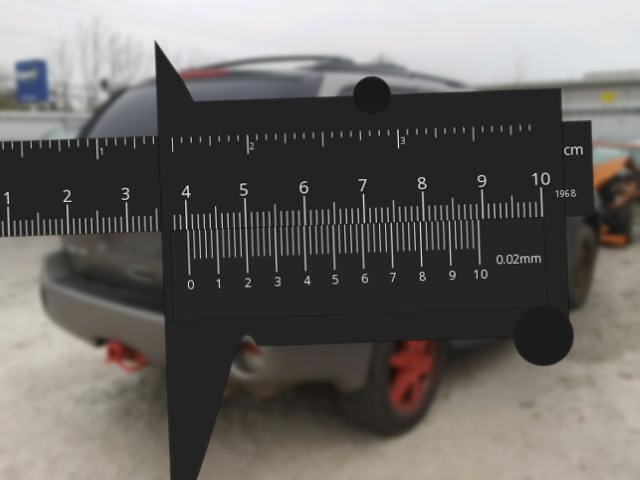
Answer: {"value": 40.2, "unit": "mm"}
